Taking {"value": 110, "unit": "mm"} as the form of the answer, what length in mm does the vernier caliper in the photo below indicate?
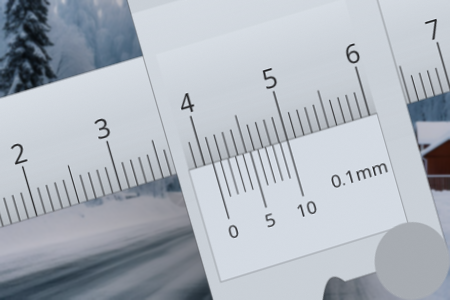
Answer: {"value": 41.0, "unit": "mm"}
